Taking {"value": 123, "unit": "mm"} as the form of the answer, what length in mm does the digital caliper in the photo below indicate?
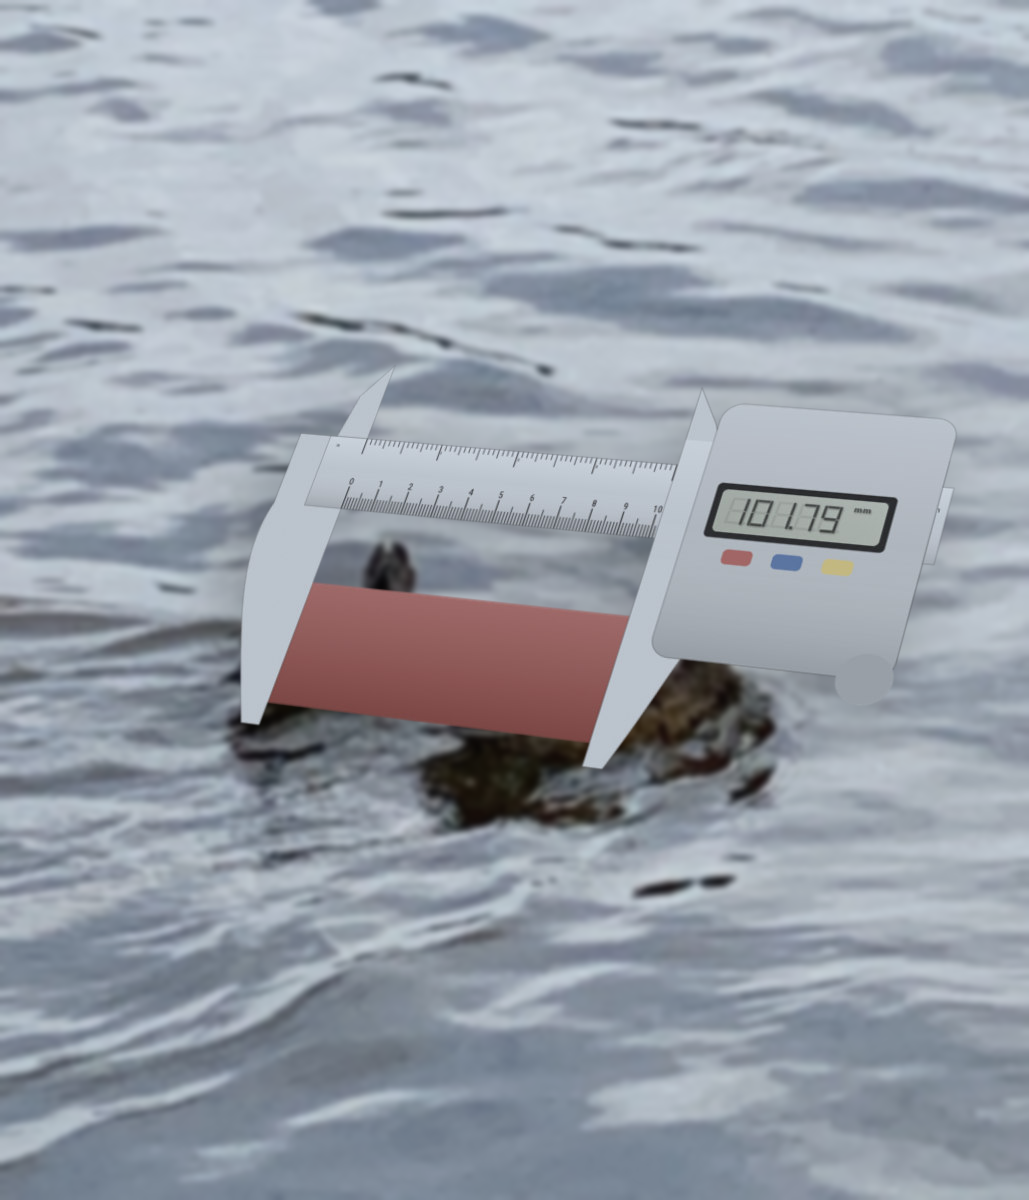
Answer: {"value": 101.79, "unit": "mm"}
